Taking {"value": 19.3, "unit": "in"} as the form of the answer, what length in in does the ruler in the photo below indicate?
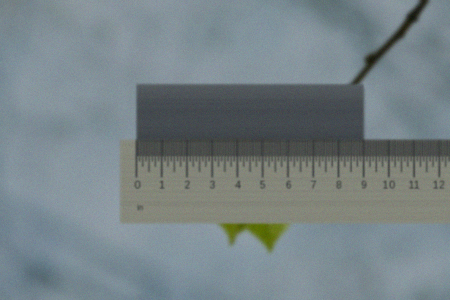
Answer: {"value": 9, "unit": "in"}
